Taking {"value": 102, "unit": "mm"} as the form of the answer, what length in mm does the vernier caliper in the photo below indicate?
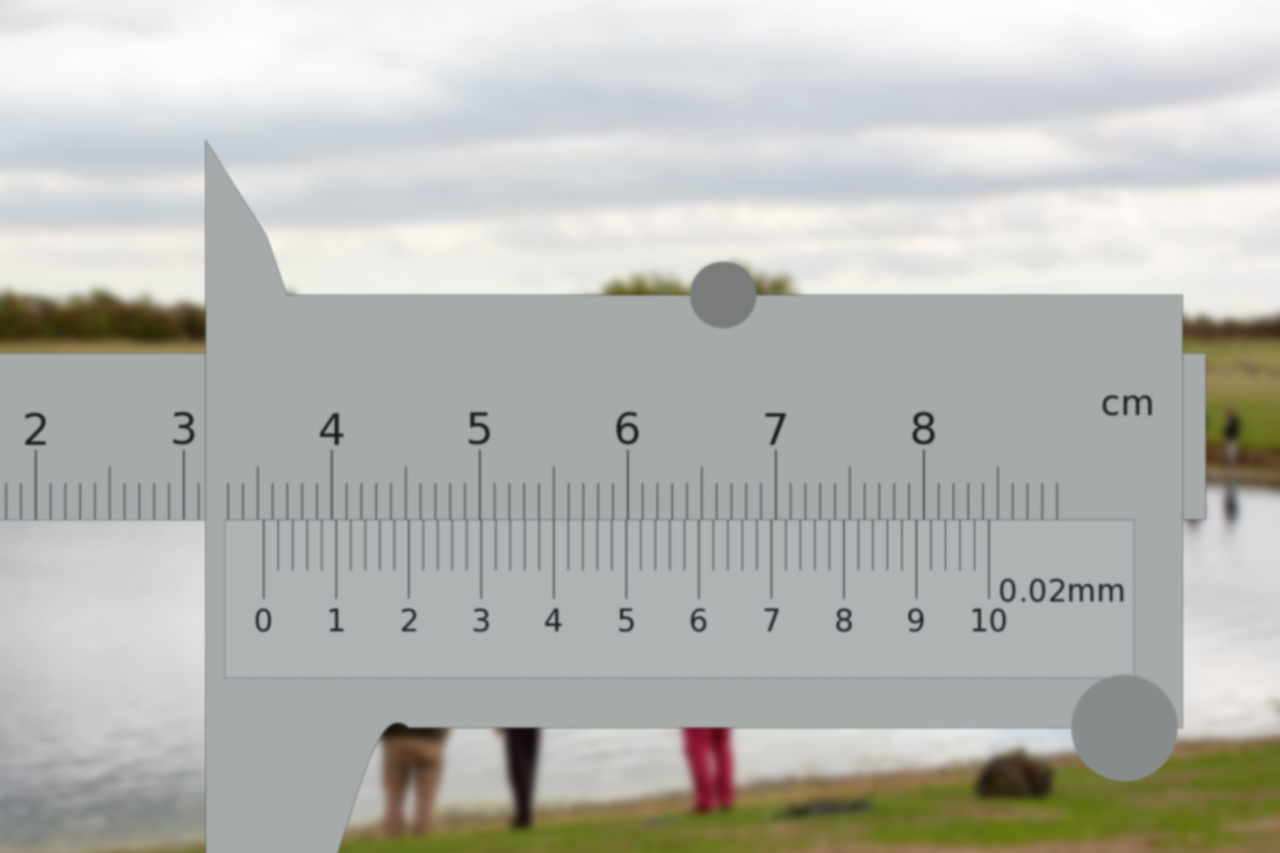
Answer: {"value": 35.4, "unit": "mm"}
